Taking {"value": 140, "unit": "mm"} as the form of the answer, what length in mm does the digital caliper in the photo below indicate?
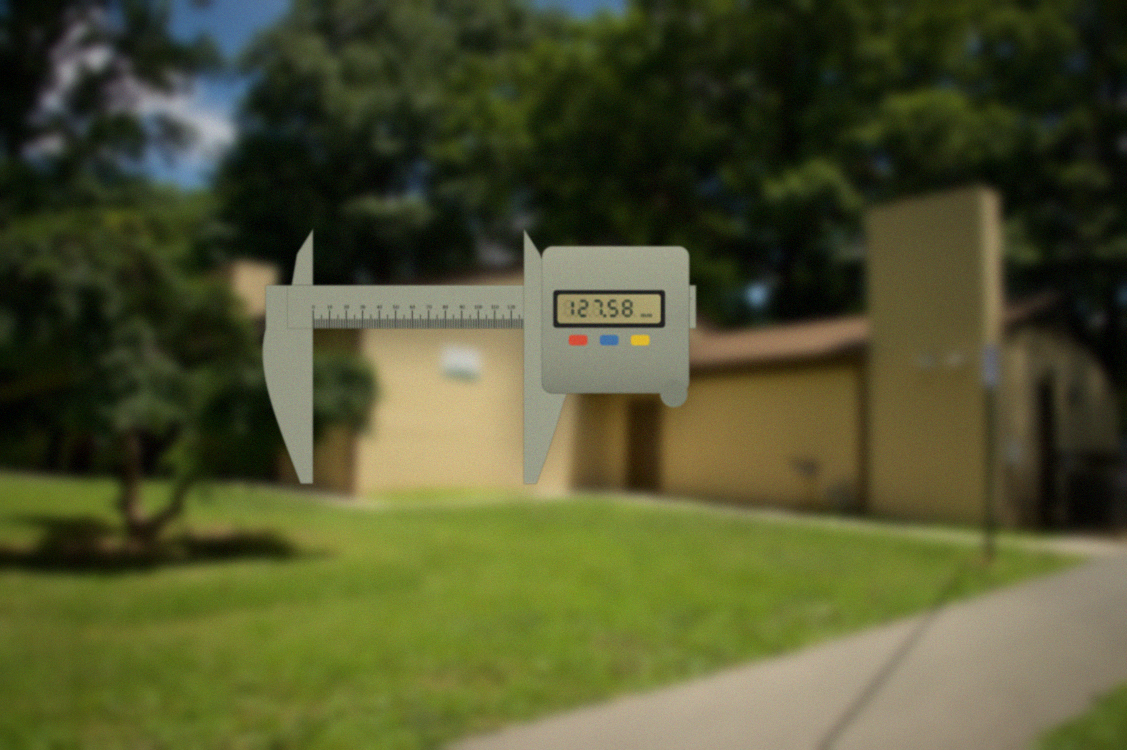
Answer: {"value": 127.58, "unit": "mm"}
